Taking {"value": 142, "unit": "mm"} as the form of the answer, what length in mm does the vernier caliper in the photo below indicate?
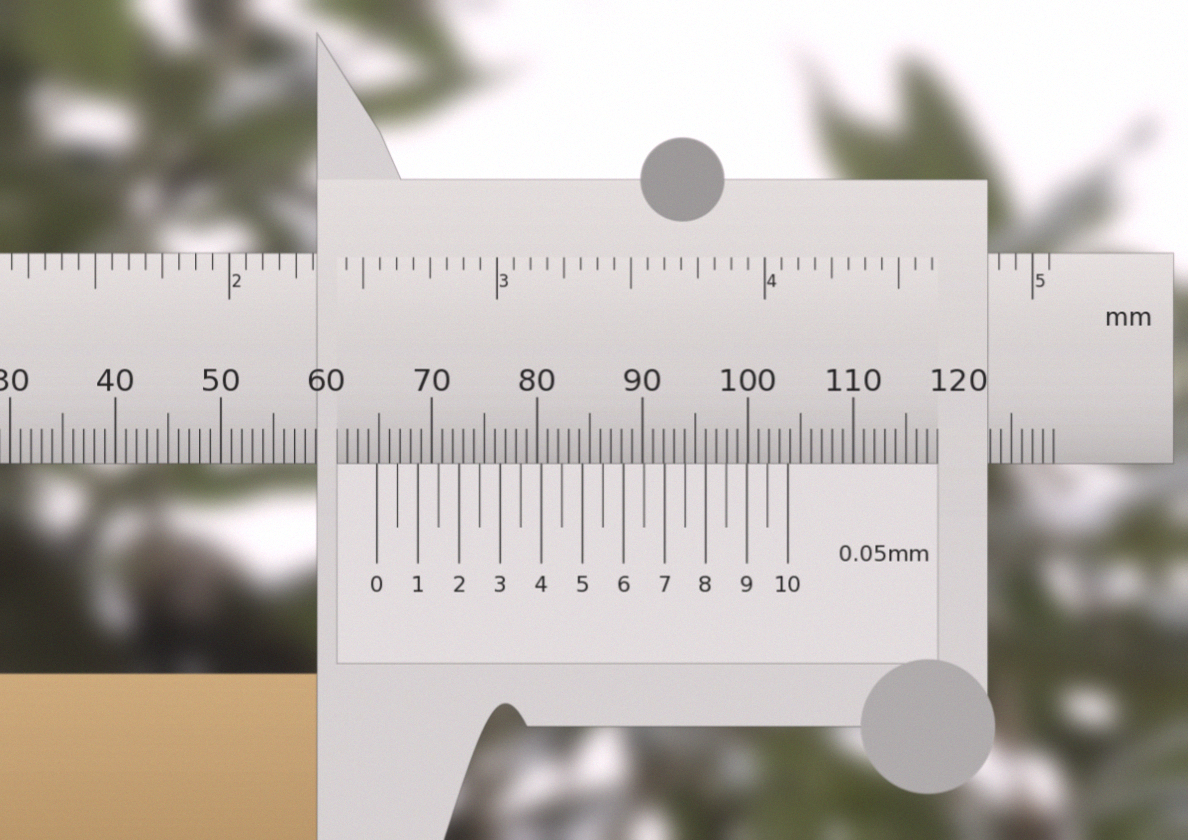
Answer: {"value": 64.8, "unit": "mm"}
